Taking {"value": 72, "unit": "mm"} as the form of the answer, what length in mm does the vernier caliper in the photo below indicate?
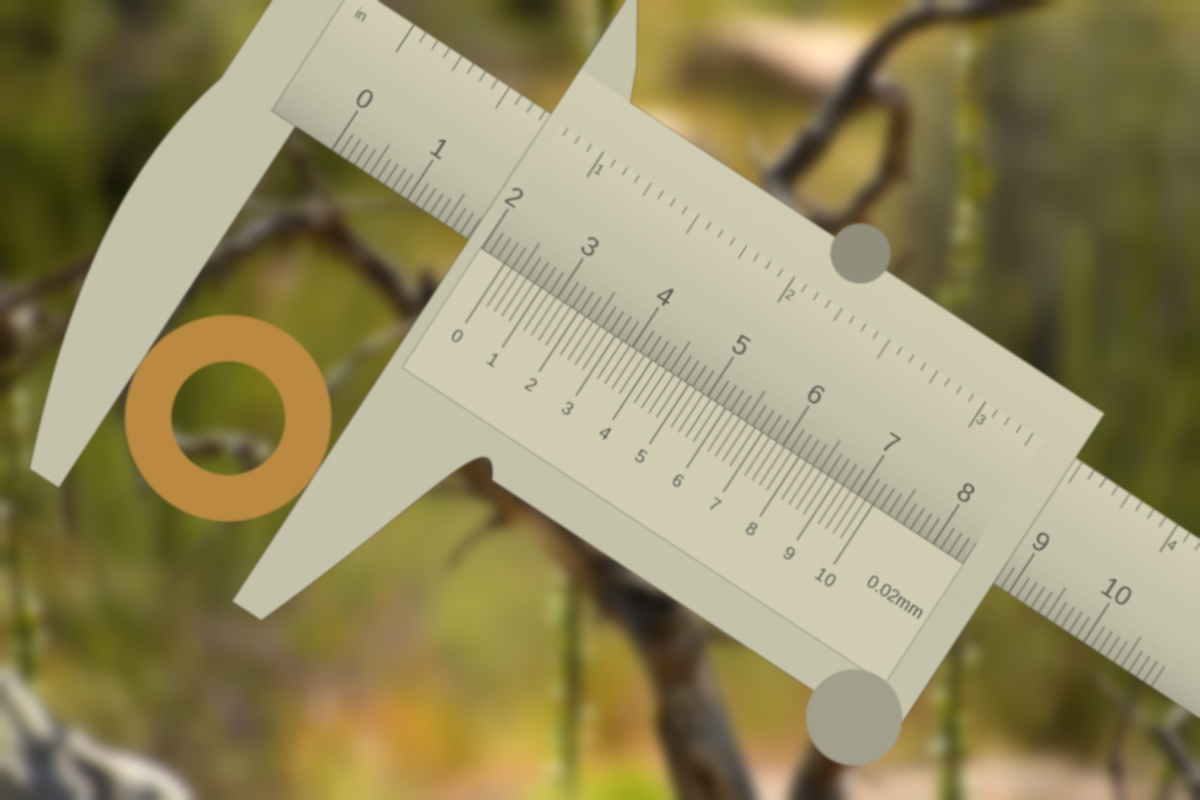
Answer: {"value": 23.0, "unit": "mm"}
